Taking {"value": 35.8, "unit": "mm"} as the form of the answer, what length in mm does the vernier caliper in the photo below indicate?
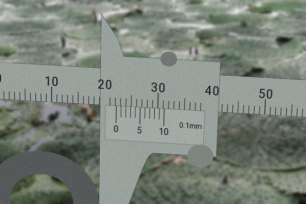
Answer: {"value": 22.2, "unit": "mm"}
